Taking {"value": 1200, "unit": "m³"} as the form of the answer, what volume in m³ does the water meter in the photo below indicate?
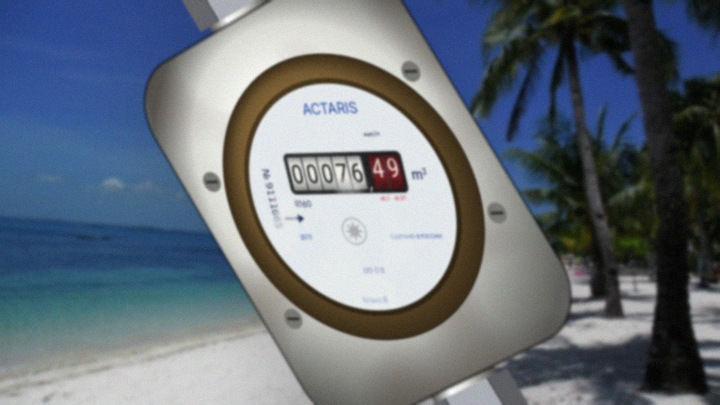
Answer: {"value": 76.49, "unit": "m³"}
